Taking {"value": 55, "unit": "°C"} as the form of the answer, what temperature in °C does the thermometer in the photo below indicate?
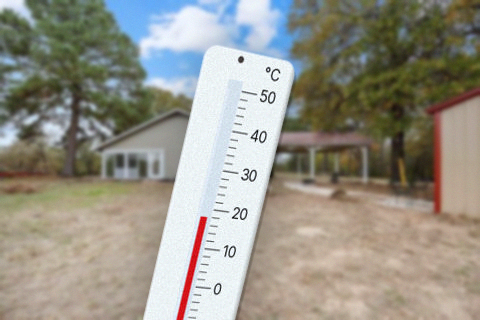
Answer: {"value": 18, "unit": "°C"}
